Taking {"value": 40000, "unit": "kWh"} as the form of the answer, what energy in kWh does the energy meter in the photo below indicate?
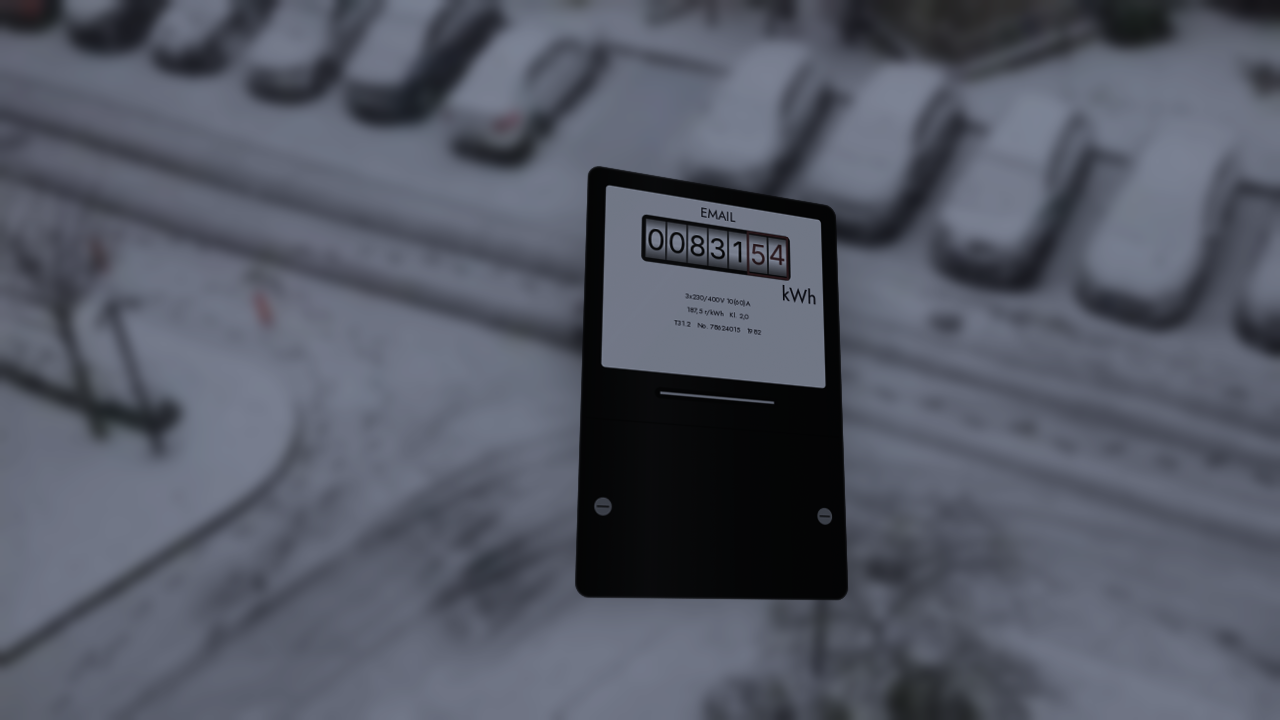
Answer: {"value": 831.54, "unit": "kWh"}
